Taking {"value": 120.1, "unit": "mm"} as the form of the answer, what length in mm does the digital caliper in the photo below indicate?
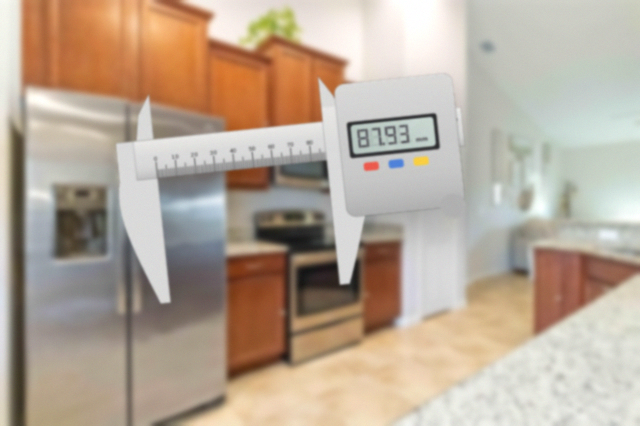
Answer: {"value": 87.93, "unit": "mm"}
